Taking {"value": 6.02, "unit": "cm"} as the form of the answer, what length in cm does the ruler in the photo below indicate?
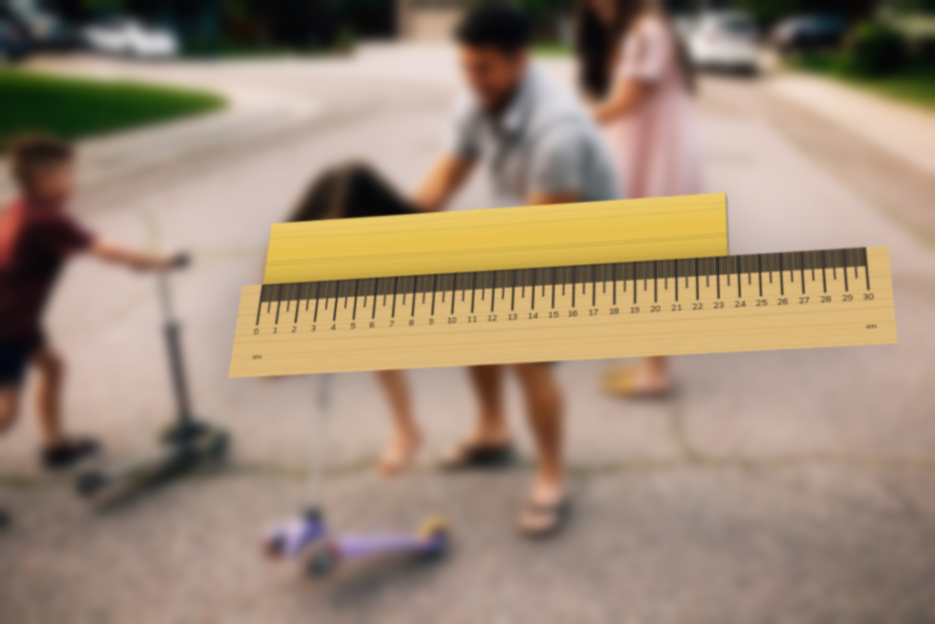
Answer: {"value": 23.5, "unit": "cm"}
